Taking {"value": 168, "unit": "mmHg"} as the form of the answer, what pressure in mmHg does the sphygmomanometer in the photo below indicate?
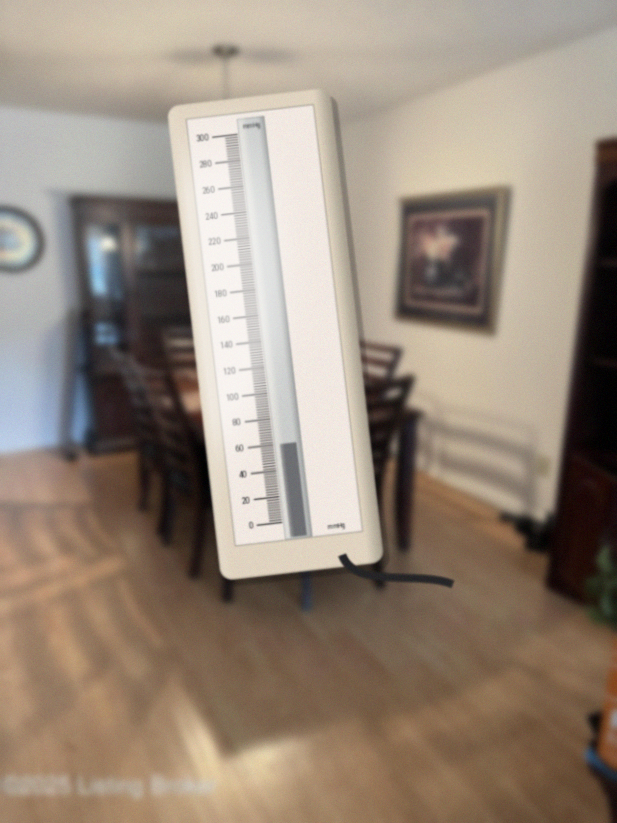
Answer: {"value": 60, "unit": "mmHg"}
